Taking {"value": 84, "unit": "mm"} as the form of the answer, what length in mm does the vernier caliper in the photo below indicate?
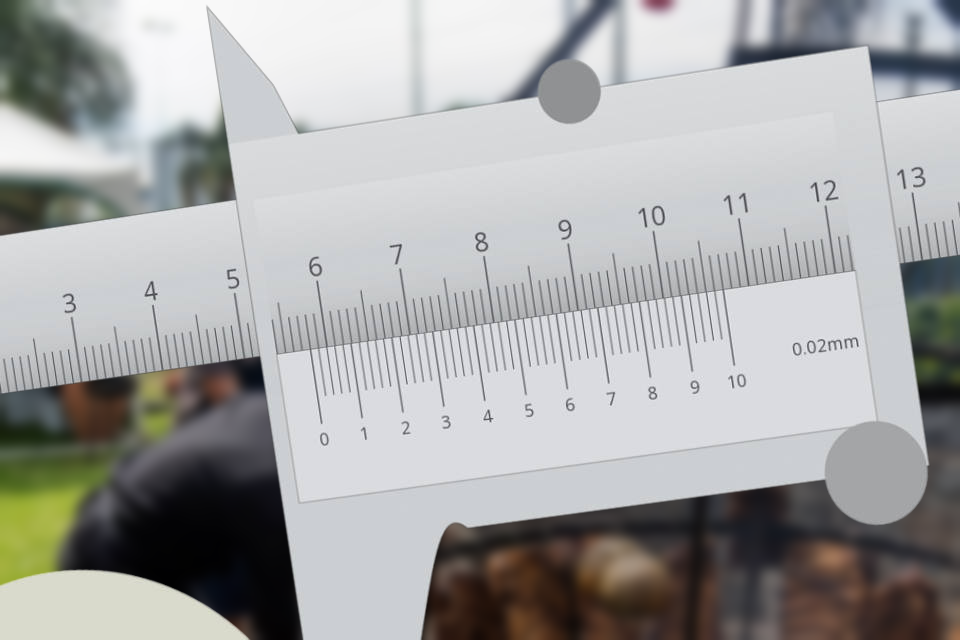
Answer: {"value": 58.0, "unit": "mm"}
